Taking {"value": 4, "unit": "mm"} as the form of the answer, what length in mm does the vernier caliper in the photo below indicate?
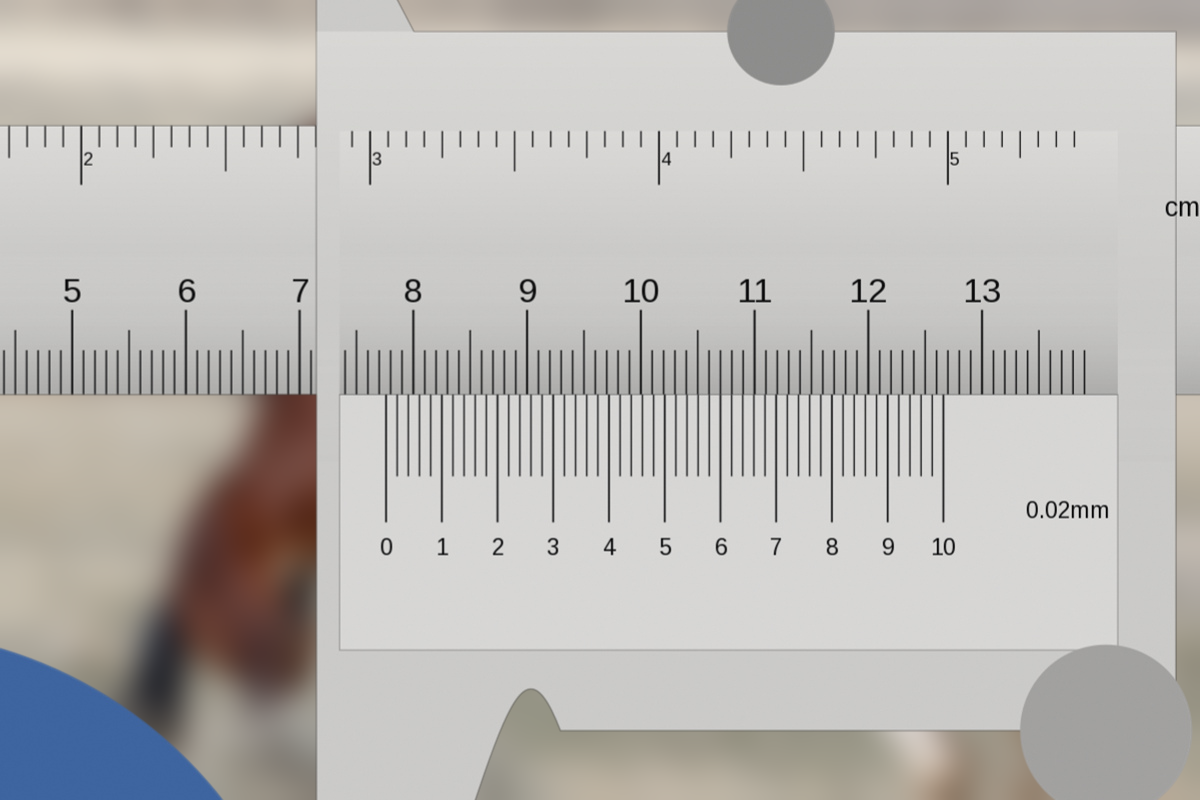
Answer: {"value": 77.6, "unit": "mm"}
